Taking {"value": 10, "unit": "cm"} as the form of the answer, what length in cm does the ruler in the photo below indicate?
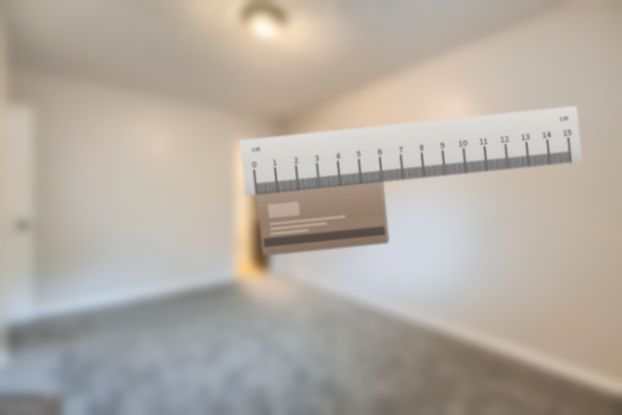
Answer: {"value": 6, "unit": "cm"}
